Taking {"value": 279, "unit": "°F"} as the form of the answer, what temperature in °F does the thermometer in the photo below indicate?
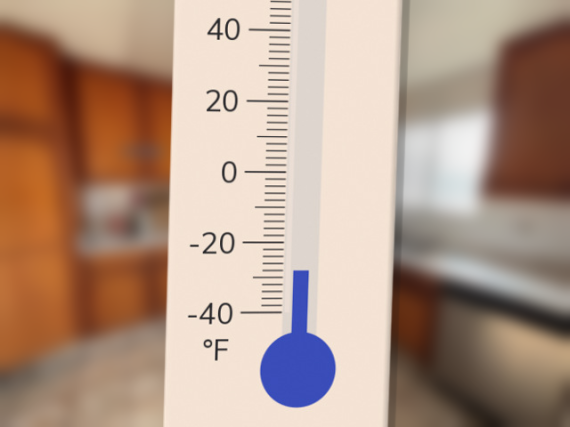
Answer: {"value": -28, "unit": "°F"}
